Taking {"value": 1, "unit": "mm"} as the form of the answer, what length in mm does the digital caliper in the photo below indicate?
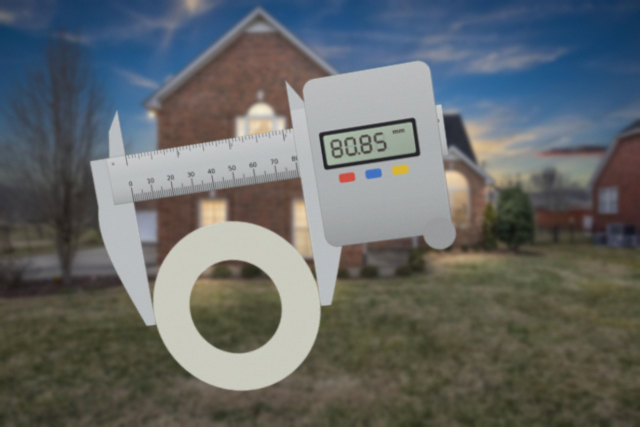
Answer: {"value": 80.85, "unit": "mm"}
